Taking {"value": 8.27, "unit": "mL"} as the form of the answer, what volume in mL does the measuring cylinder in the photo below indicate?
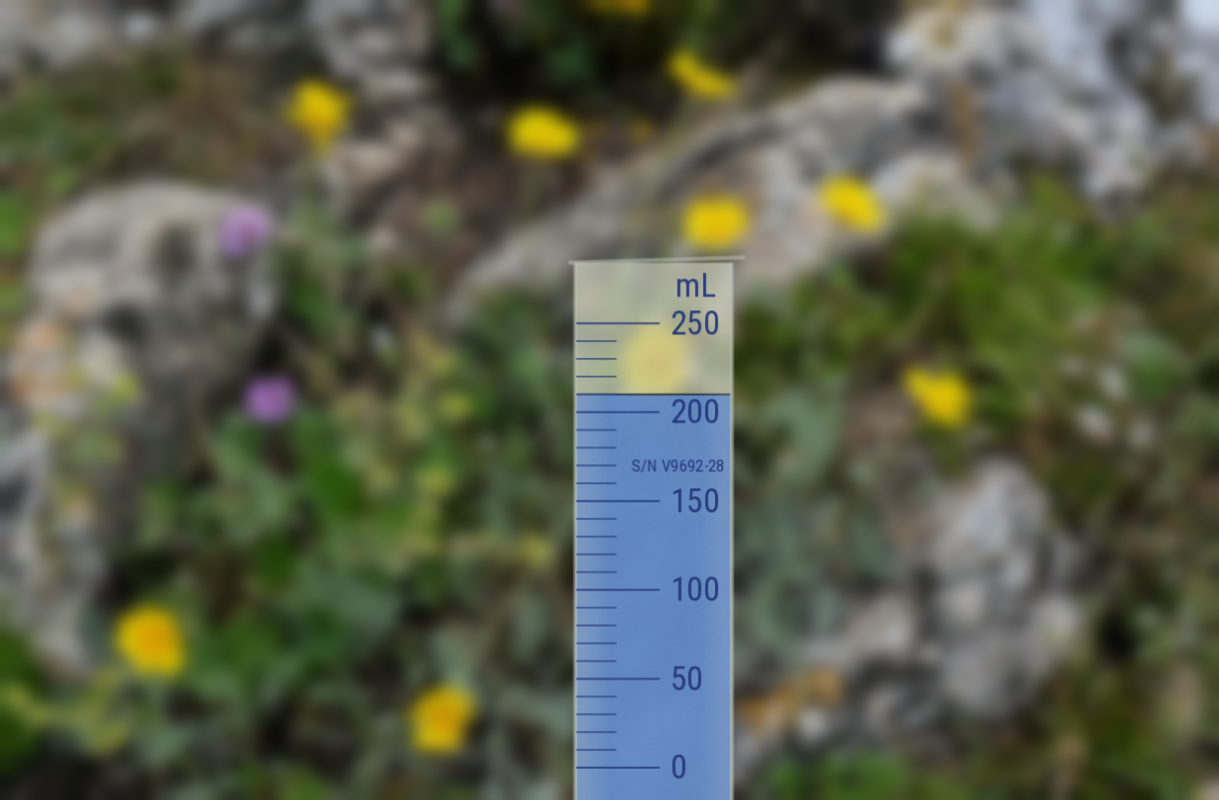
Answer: {"value": 210, "unit": "mL"}
